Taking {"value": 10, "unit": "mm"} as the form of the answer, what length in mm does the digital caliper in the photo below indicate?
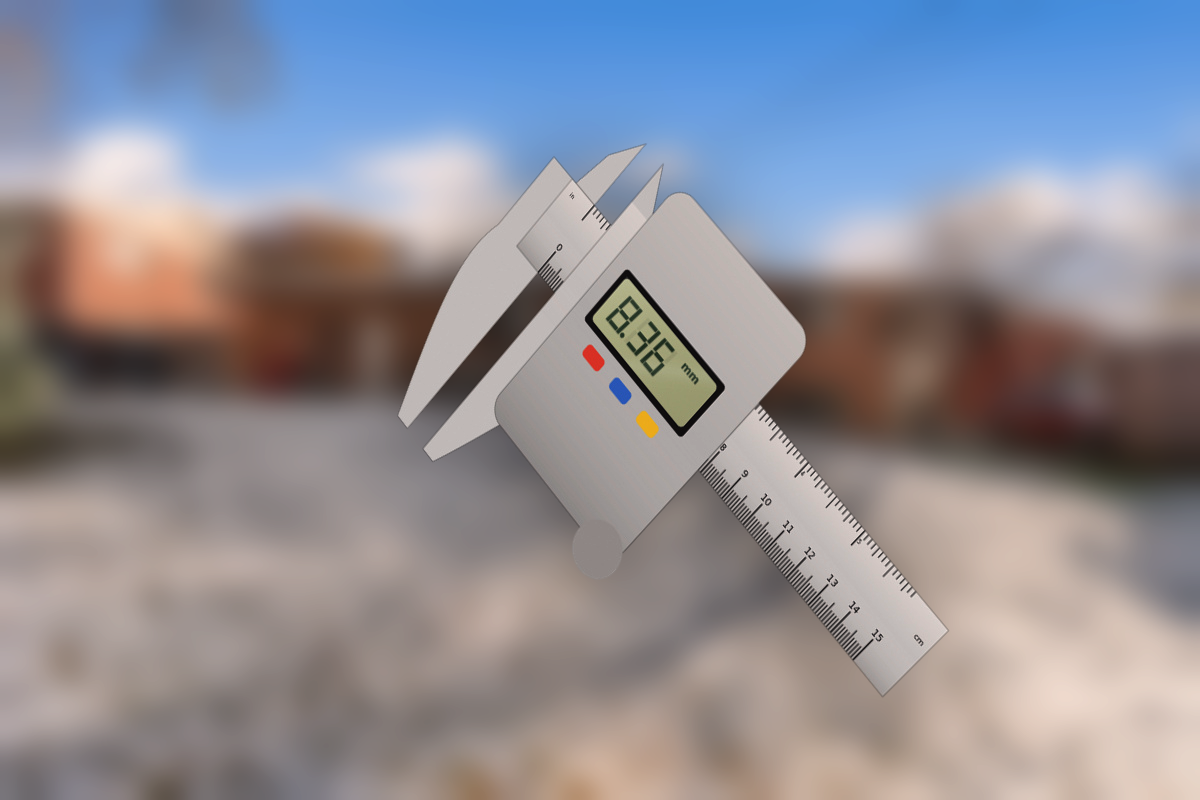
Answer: {"value": 8.36, "unit": "mm"}
